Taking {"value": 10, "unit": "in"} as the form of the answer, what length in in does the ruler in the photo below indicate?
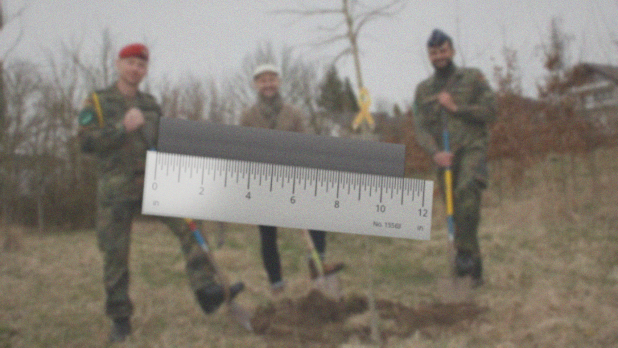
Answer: {"value": 11, "unit": "in"}
